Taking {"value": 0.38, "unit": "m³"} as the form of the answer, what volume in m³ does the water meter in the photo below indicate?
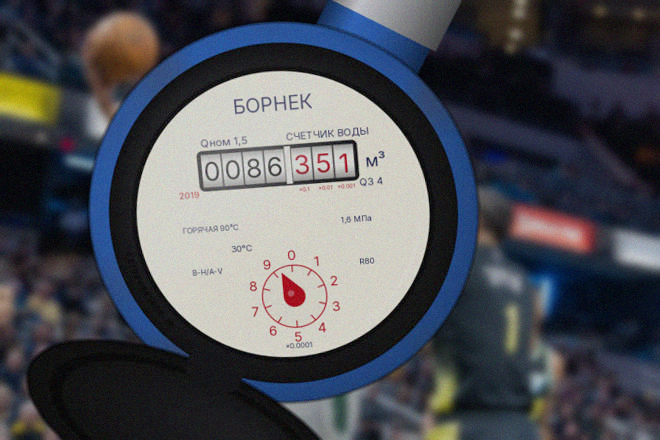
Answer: {"value": 86.3509, "unit": "m³"}
